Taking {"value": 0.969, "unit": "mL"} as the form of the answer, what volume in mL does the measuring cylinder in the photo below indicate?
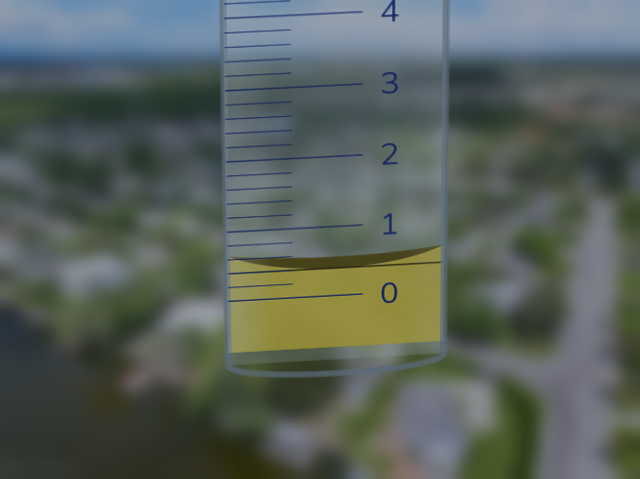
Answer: {"value": 0.4, "unit": "mL"}
